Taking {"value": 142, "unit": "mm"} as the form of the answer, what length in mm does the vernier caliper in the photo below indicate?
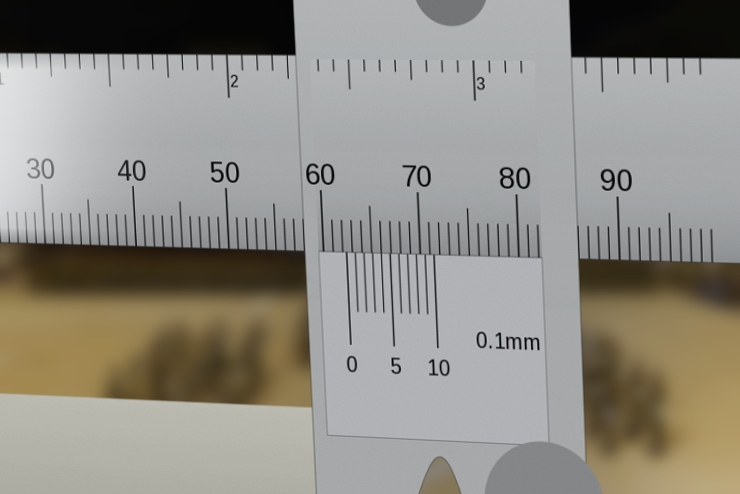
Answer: {"value": 62.4, "unit": "mm"}
